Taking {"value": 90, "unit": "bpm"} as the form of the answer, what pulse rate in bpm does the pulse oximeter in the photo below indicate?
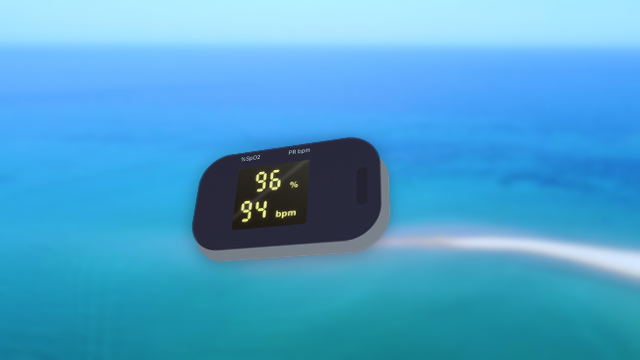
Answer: {"value": 94, "unit": "bpm"}
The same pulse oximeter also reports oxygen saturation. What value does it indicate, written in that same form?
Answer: {"value": 96, "unit": "%"}
